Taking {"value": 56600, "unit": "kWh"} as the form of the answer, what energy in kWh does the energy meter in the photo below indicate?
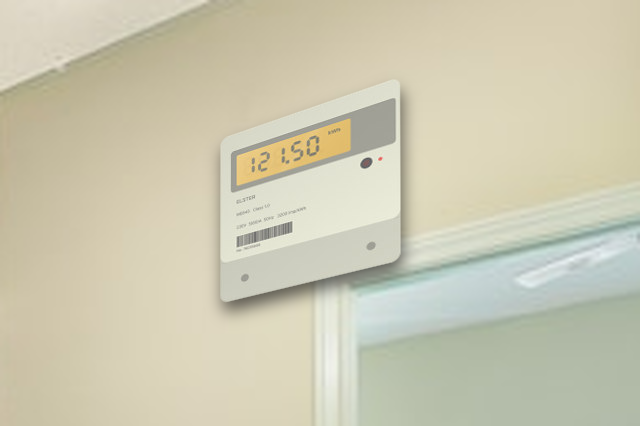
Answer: {"value": 121.50, "unit": "kWh"}
